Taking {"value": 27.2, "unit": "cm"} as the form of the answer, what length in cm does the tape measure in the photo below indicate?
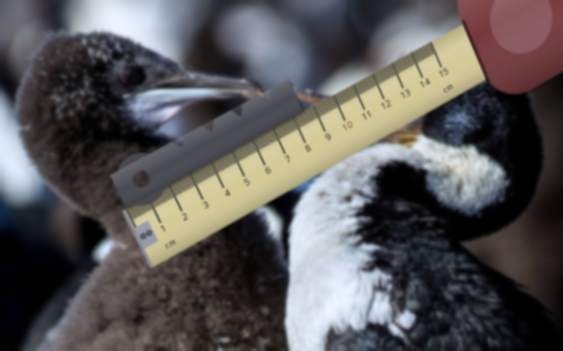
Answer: {"value": 8.5, "unit": "cm"}
